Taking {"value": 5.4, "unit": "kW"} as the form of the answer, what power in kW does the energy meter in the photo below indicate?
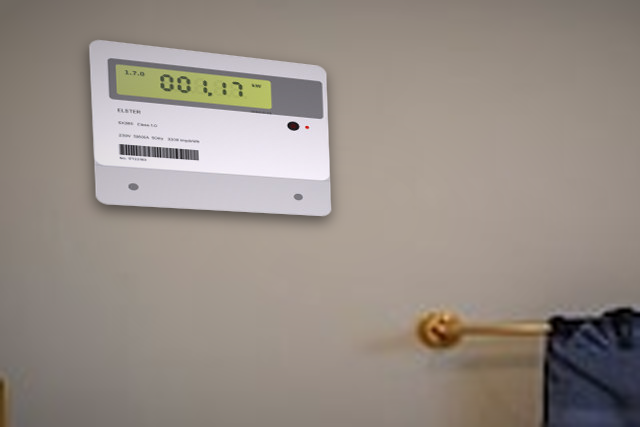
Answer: {"value": 1.17, "unit": "kW"}
